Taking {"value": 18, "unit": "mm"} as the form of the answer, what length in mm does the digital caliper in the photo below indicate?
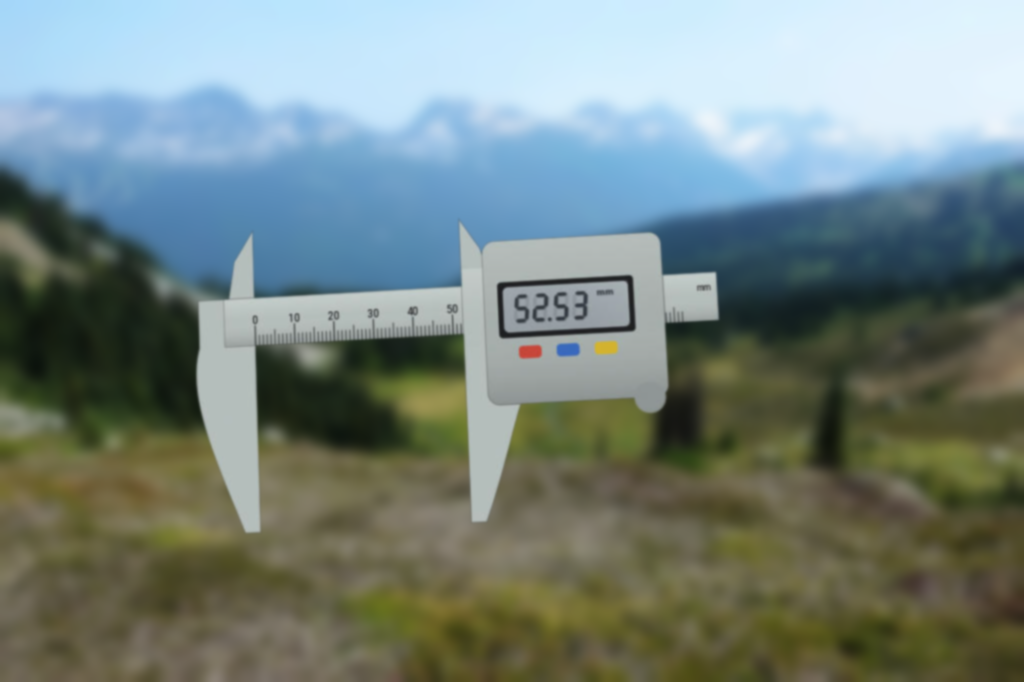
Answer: {"value": 52.53, "unit": "mm"}
